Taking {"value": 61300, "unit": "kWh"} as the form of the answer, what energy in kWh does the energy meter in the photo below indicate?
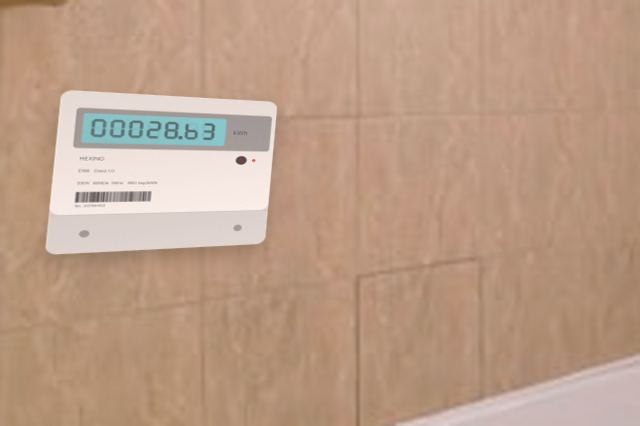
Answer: {"value": 28.63, "unit": "kWh"}
